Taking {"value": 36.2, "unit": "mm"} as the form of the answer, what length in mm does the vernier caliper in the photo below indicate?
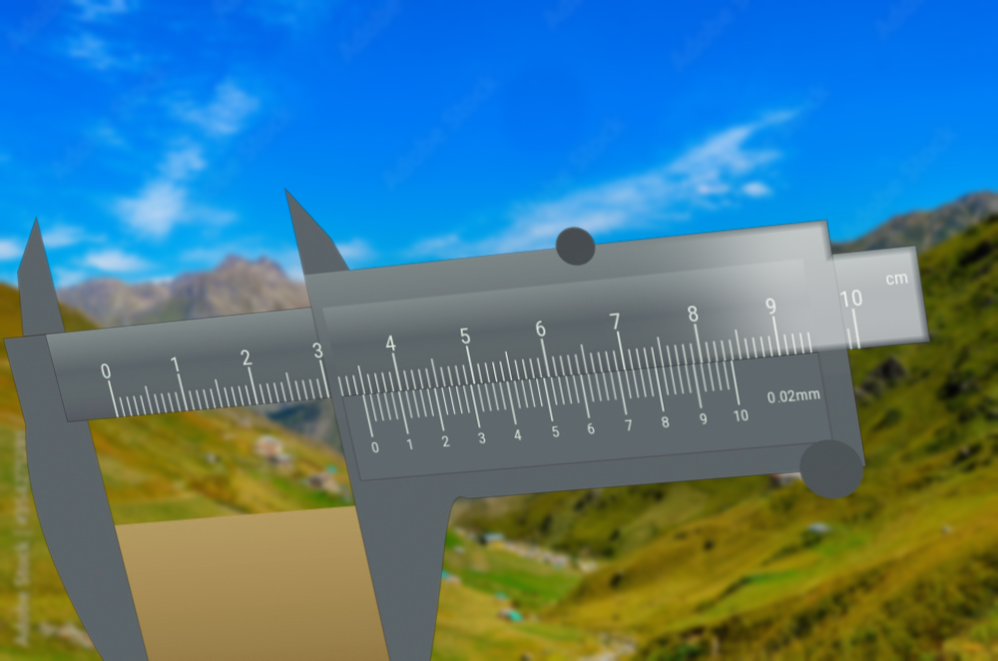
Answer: {"value": 34.8, "unit": "mm"}
